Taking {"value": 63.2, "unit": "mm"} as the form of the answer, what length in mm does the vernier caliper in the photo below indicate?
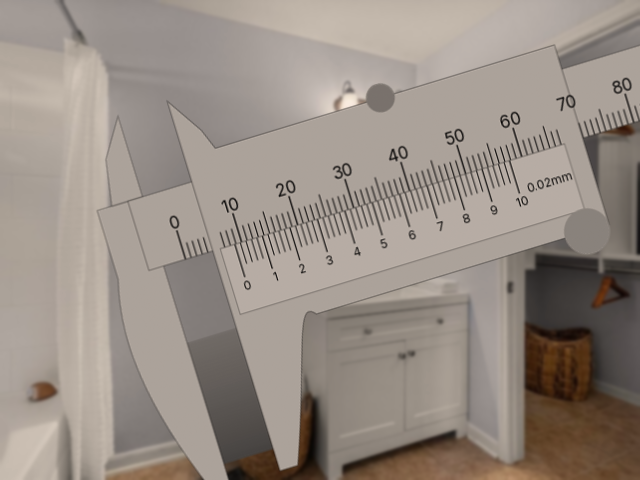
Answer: {"value": 8.8, "unit": "mm"}
